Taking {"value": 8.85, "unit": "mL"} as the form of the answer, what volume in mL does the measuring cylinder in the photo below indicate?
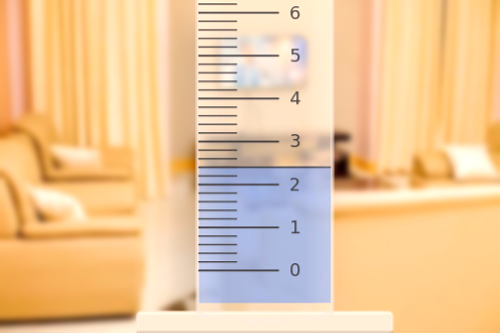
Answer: {"value": 2.4, "unit": "mL"}
